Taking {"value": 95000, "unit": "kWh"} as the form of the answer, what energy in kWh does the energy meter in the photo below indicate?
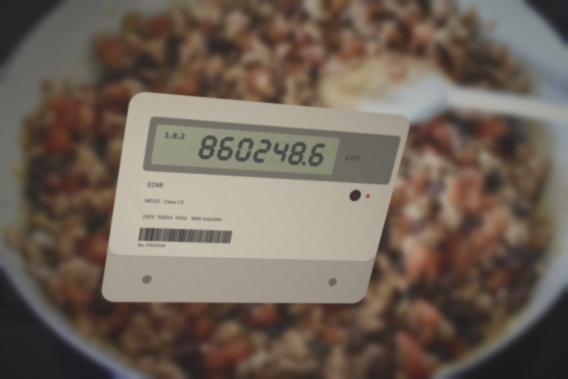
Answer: {"value": 860248.6, "unit": "kWh"}
